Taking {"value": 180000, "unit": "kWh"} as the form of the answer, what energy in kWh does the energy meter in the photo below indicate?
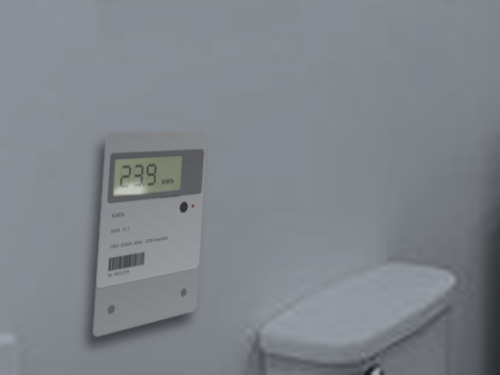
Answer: {"value": 23.9, "unit": "kWh"}
